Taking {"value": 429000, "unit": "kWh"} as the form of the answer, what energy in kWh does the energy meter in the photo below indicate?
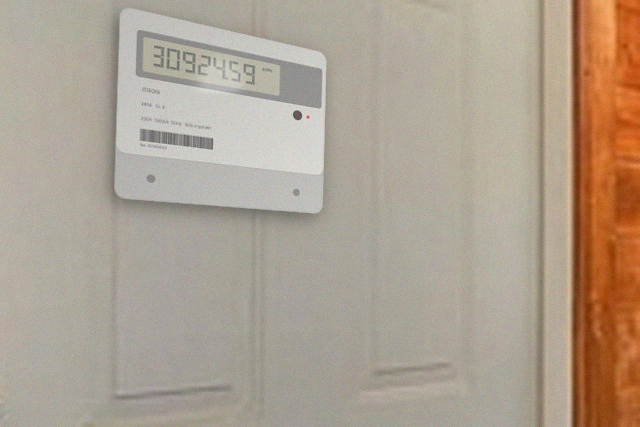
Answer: {"value": 30924.59, "unit": "kWh"}
